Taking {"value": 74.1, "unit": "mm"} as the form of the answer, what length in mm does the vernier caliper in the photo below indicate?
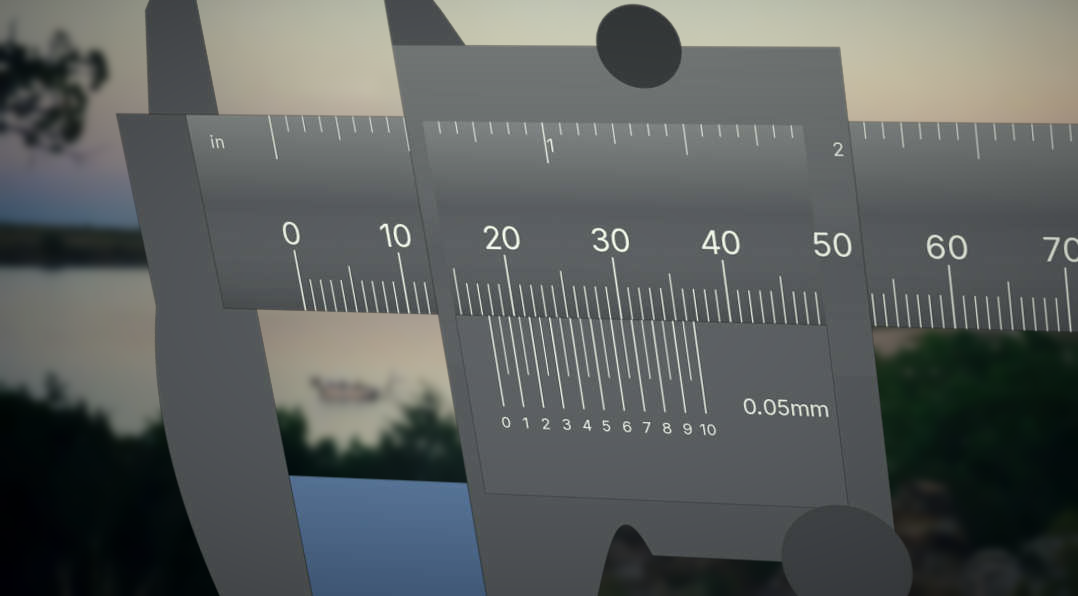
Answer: {"value": 17.6, "unit": "mm"}
